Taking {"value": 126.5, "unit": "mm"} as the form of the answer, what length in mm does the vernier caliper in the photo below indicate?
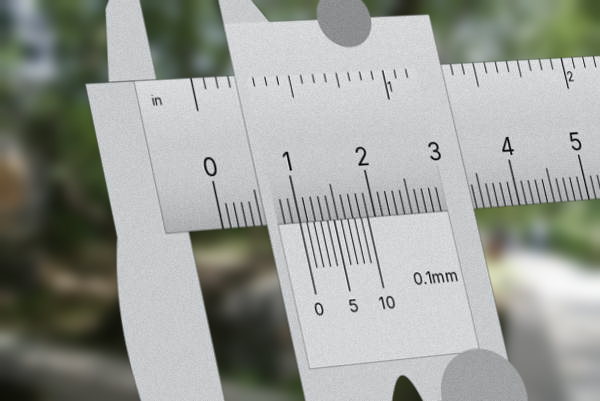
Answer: {"value": 10.0, "unit": "mm"}
